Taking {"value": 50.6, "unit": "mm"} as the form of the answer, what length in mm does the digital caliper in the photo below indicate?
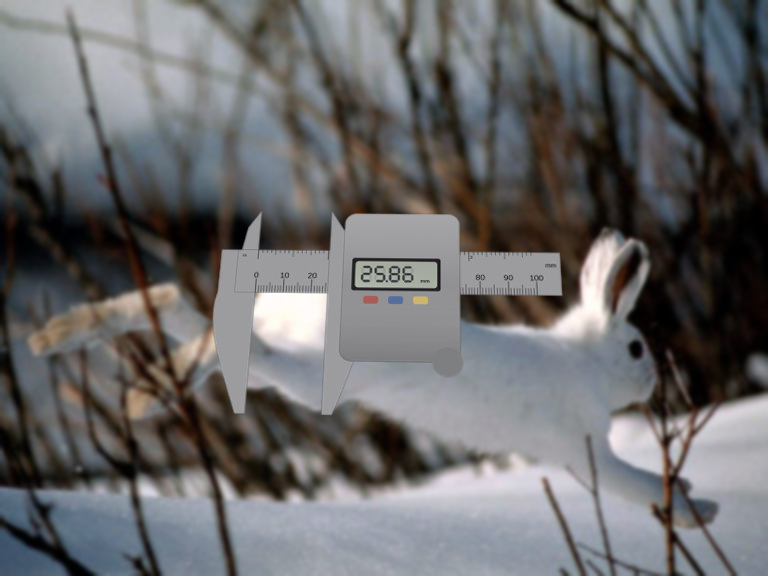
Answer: {"value": 25.86, "unit": "mm"}
